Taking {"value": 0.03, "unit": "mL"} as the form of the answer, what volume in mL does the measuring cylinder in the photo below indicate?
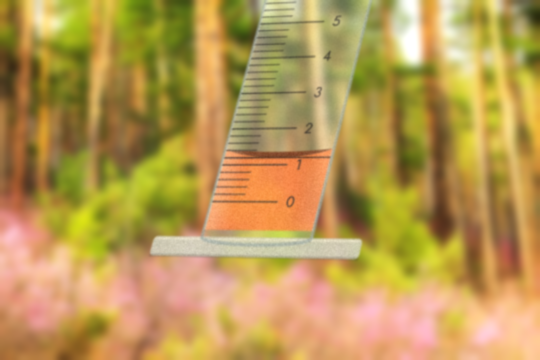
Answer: {"value": 1.2, "unit": "mL"}
